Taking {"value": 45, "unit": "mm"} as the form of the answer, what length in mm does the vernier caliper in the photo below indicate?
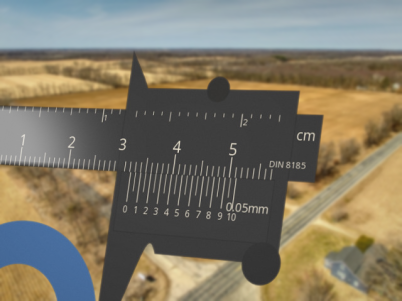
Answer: {"value": 32.2, "unit": "mm"}
